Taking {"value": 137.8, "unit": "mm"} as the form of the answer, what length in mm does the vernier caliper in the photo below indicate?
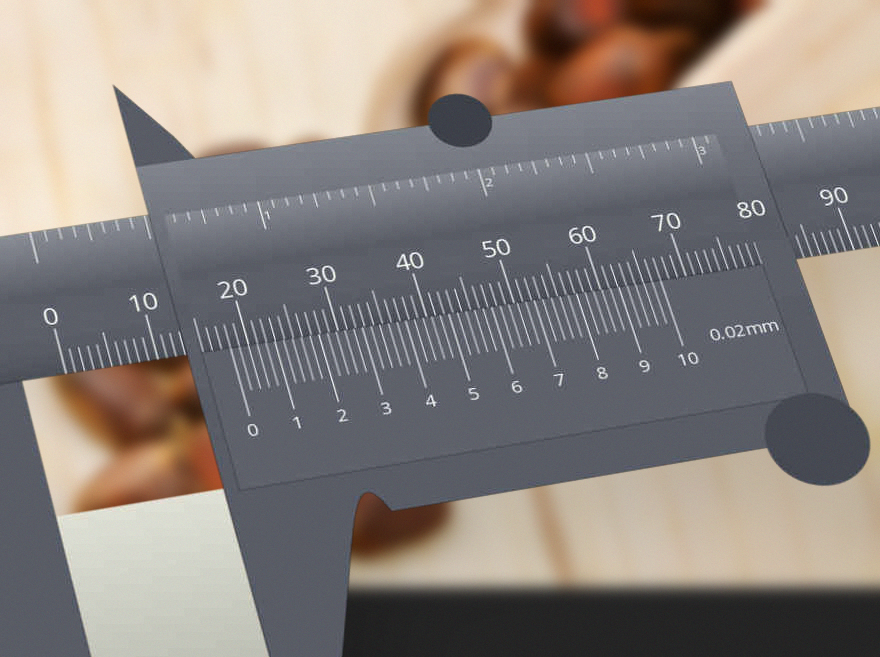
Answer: {"value": 18.0, "unit": "mm"}
